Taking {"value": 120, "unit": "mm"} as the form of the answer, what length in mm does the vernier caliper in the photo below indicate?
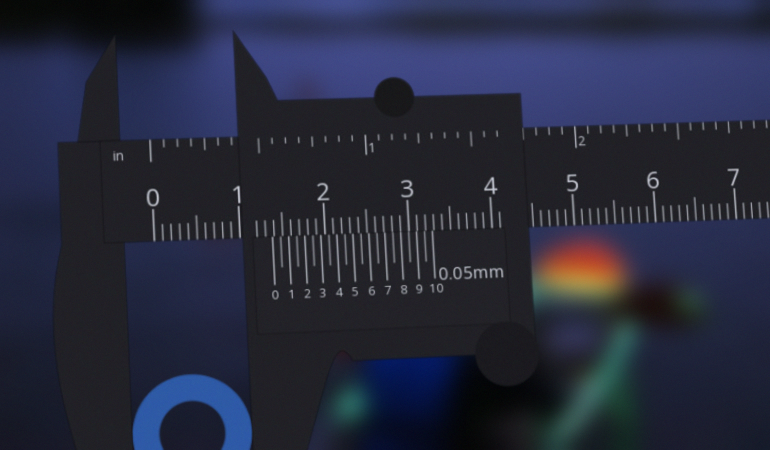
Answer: {"value": 13.8, "unit": "mm"}
